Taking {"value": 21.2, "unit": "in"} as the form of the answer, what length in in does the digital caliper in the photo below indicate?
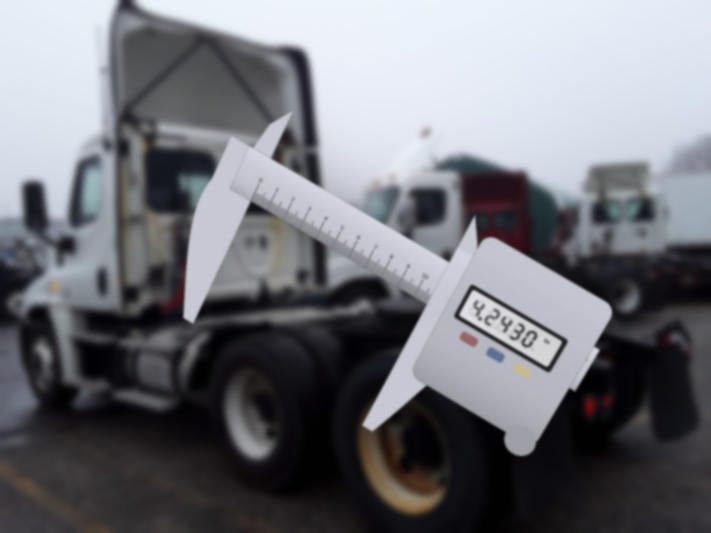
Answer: {"value": 4.2430, "unit": "in"}
